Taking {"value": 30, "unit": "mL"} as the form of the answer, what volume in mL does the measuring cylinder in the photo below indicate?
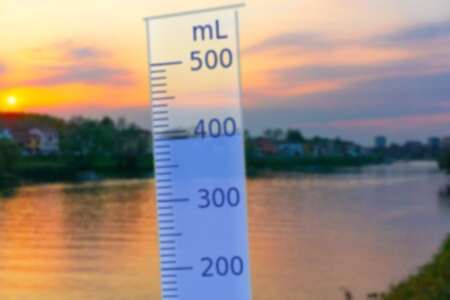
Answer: {"value": 390, "unit": "mL"}
